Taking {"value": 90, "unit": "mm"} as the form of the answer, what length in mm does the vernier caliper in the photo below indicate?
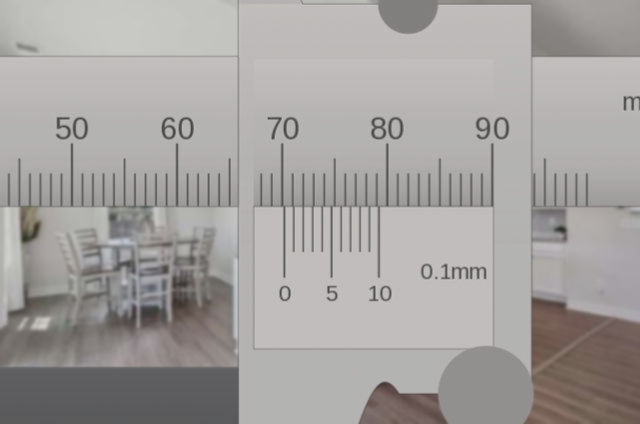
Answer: {"value": 70.2, "unit": "mm"}
